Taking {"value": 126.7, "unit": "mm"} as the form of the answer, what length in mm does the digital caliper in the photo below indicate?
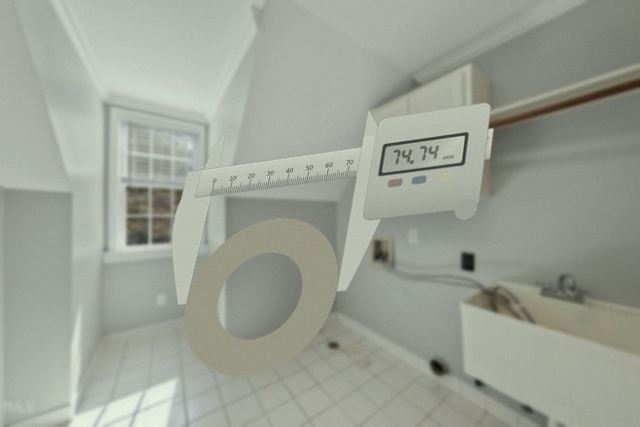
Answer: {"value": 74.74, "unit": "mm"}
